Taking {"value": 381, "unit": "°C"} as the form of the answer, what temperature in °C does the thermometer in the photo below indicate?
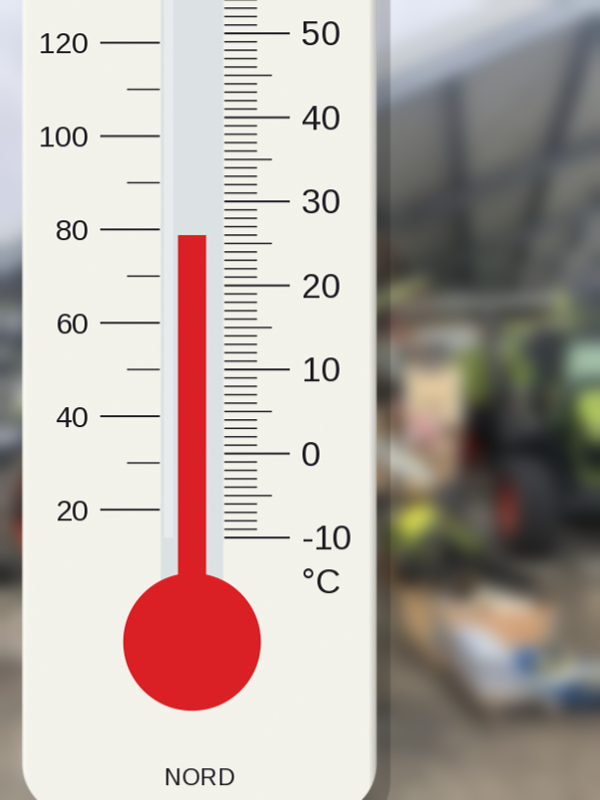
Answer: {"value": 26, "unit": "°C"}
